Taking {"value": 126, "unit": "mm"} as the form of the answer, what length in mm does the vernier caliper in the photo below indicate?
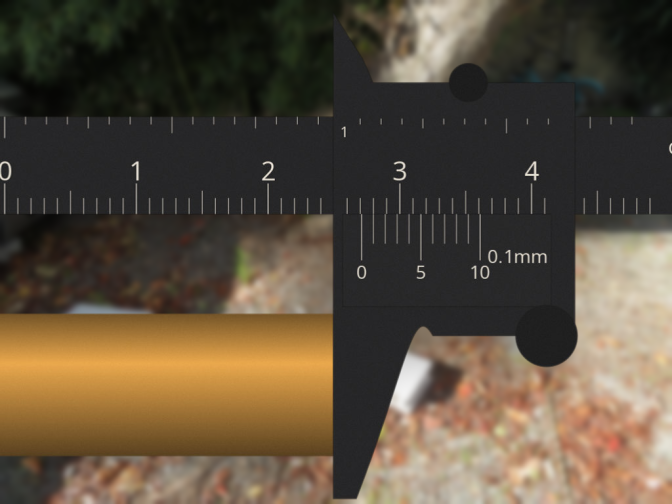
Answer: {"value": 27.1, "unit": "mm"}
